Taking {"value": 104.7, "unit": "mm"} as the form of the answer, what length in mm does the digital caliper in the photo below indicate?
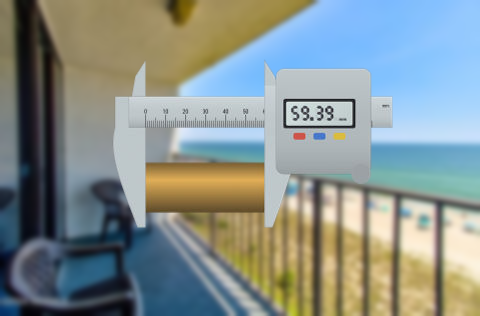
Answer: {"value": 59.39, "unit": "mm"}
